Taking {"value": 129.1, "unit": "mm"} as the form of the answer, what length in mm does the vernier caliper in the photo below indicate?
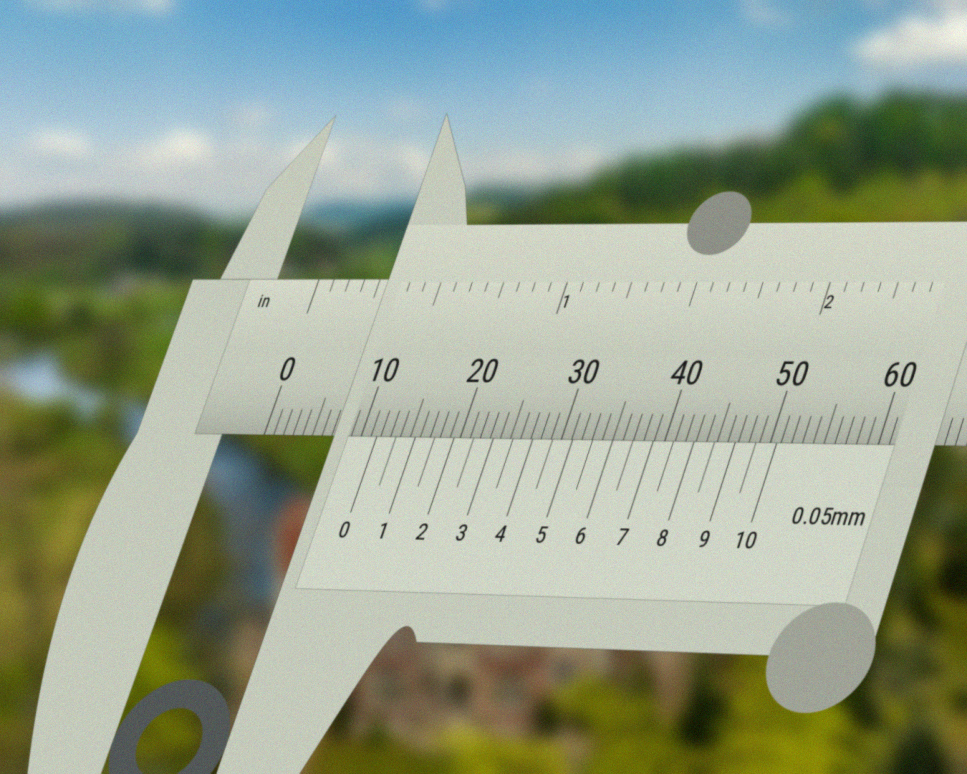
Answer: {"value": 11.6, "unit": "mm"}
